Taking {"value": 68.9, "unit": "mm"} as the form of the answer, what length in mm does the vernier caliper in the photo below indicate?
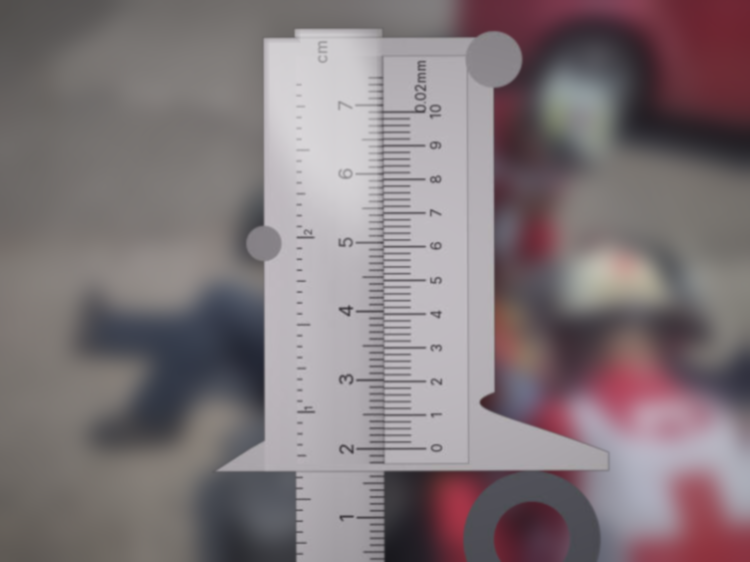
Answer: {"value": 20.0, "unit": "mm"}
